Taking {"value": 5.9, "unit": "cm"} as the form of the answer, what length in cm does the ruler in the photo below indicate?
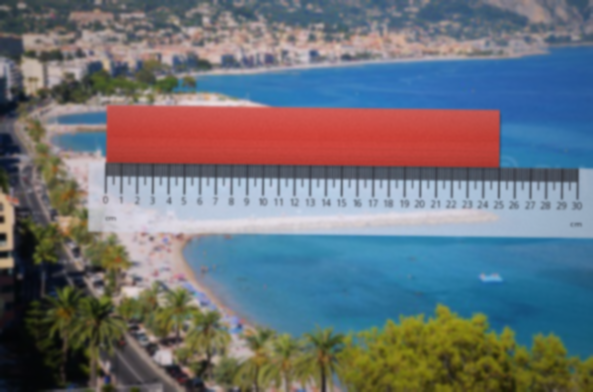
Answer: {"value": 25, "unit": "cm"}
